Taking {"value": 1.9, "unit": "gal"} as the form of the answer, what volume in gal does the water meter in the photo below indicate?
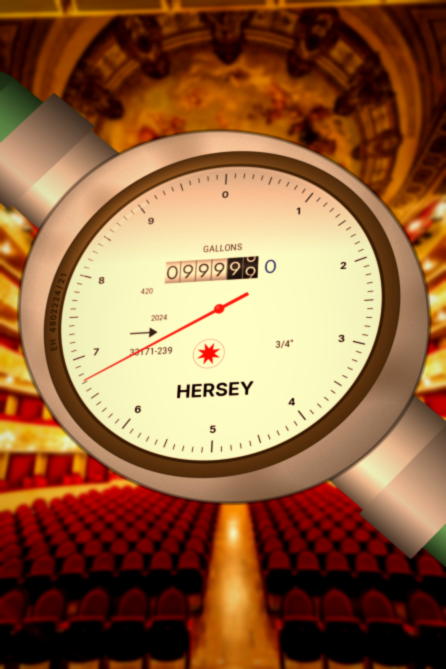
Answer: {"value": 999986.7, "unit": "gal"}
